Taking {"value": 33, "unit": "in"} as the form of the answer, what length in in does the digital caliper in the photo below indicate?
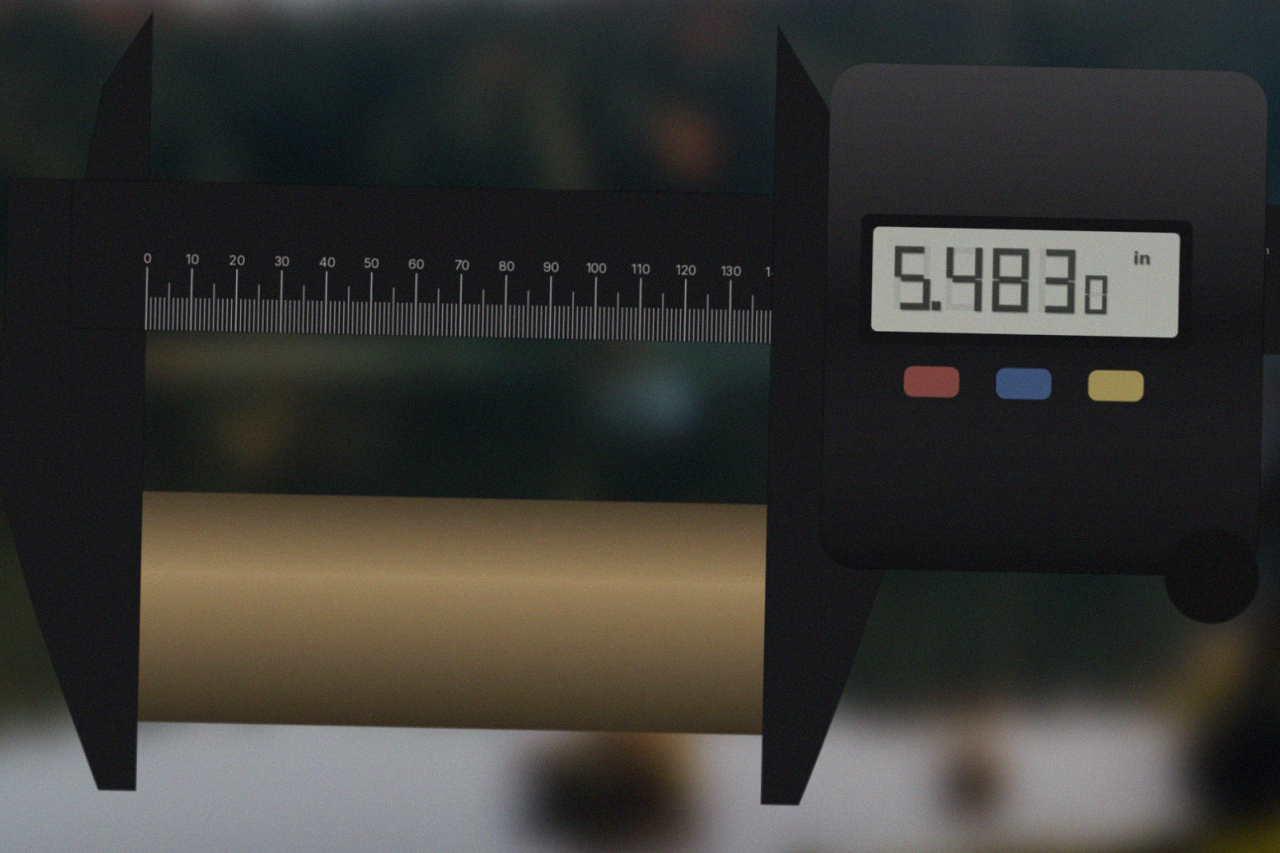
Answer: {"value": 5.4830, "unit": "in"}
